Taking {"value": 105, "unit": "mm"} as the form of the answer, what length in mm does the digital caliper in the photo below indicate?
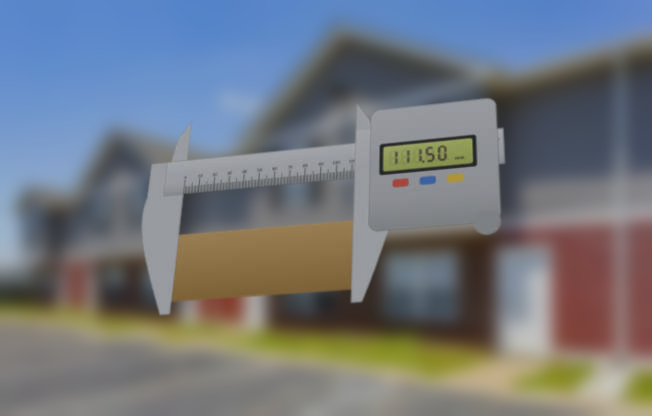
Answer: {"value": 111.50, "unit": "mm"}
